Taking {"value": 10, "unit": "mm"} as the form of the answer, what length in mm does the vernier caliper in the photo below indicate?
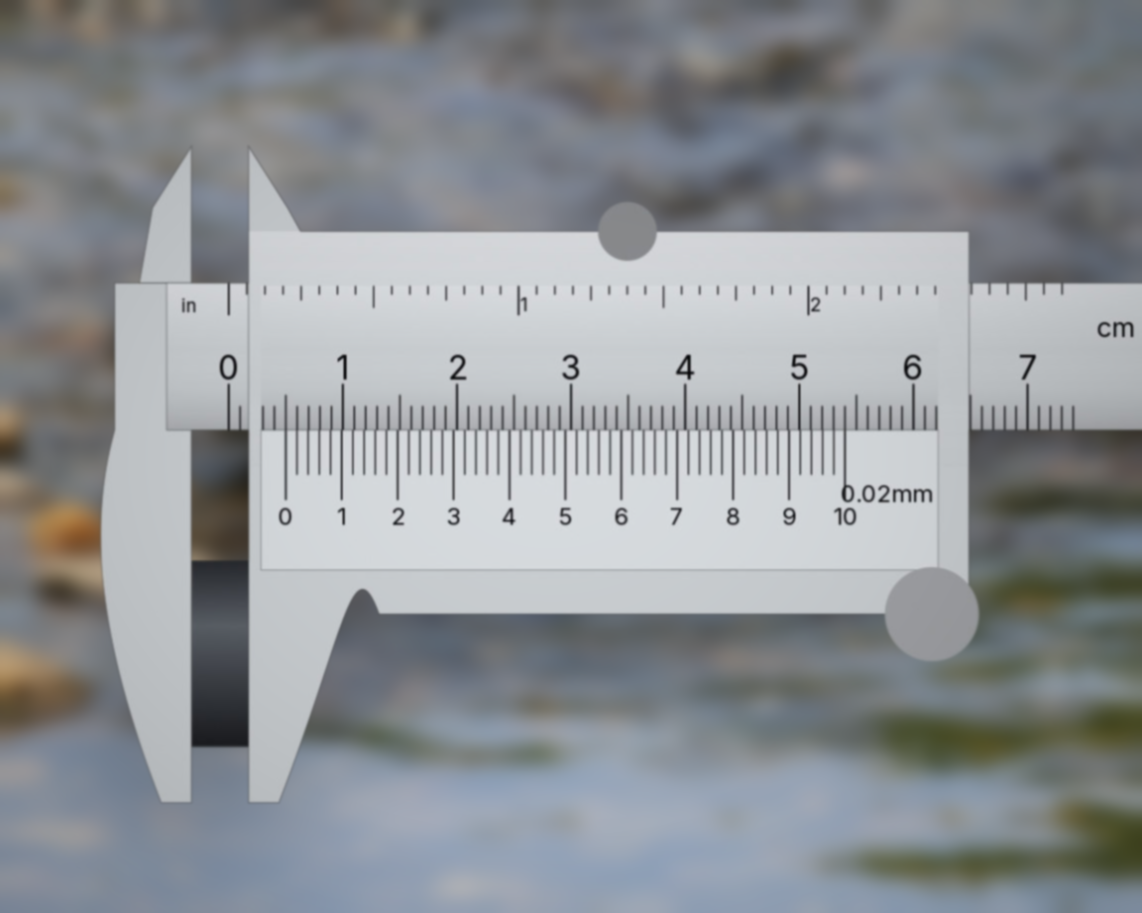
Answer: {"value": 5.0, "unit": "mm"}
